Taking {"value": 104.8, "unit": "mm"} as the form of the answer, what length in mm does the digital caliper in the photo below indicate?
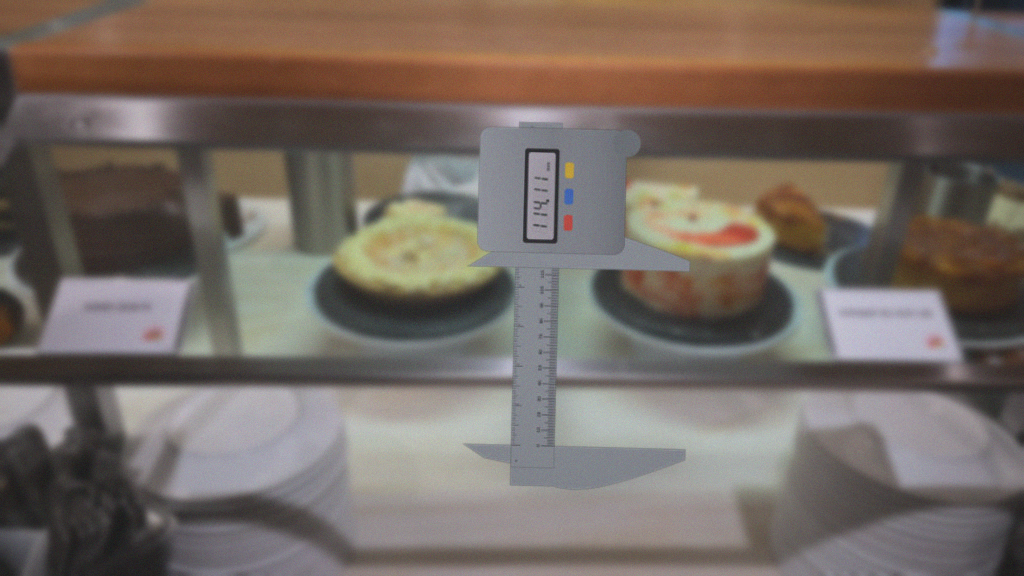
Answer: {"value": 114.11, "unit": "mm"}
